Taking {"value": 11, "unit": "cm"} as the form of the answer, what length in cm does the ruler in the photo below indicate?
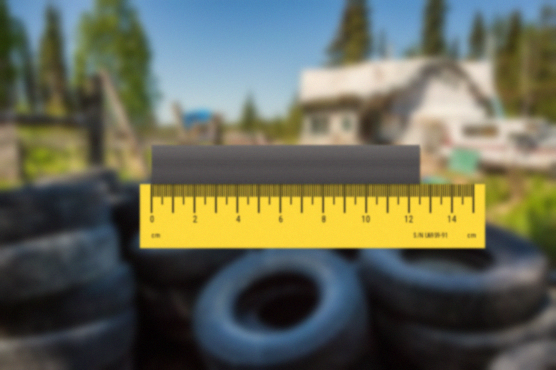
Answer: {"value": 12.5, "unit": "cm"}
